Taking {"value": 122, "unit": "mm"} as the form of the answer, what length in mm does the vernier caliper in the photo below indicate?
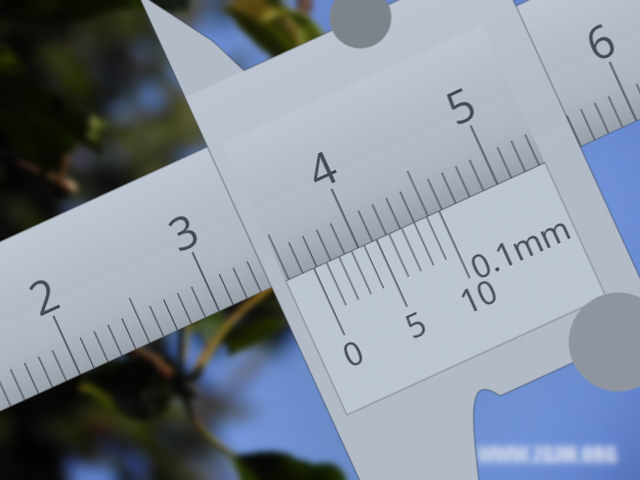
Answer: {"value": 36.8, "unit": "mm"}
